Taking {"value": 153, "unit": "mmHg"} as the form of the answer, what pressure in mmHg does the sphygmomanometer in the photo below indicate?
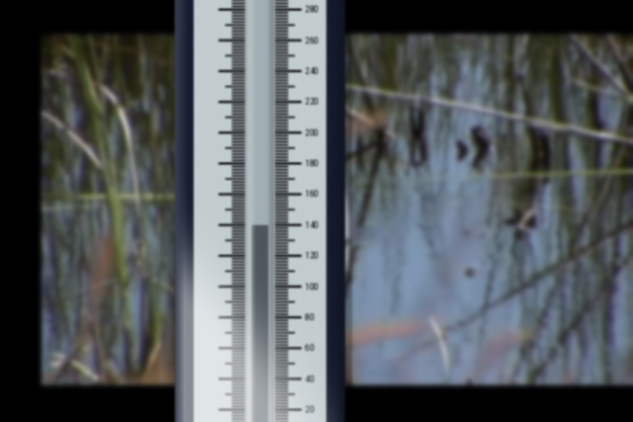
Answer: {"value": 140, "unit": "mmHg"}
